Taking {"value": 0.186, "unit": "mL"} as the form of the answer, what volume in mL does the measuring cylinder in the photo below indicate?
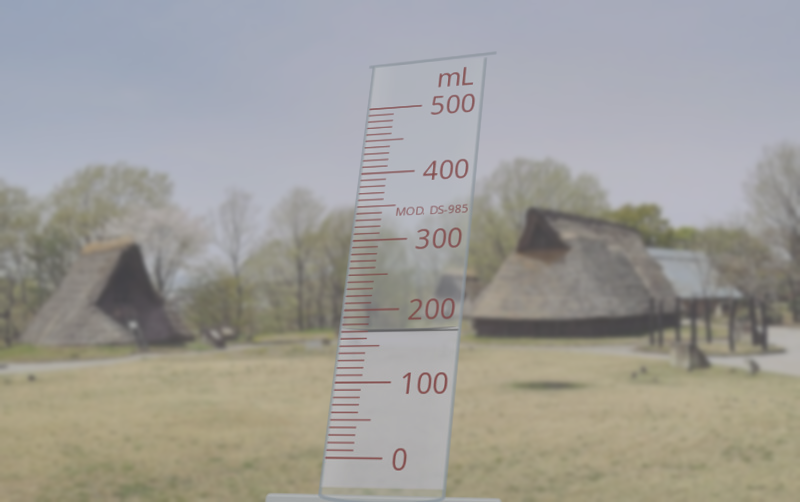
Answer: {"value": 170, "unit": "mL"}
